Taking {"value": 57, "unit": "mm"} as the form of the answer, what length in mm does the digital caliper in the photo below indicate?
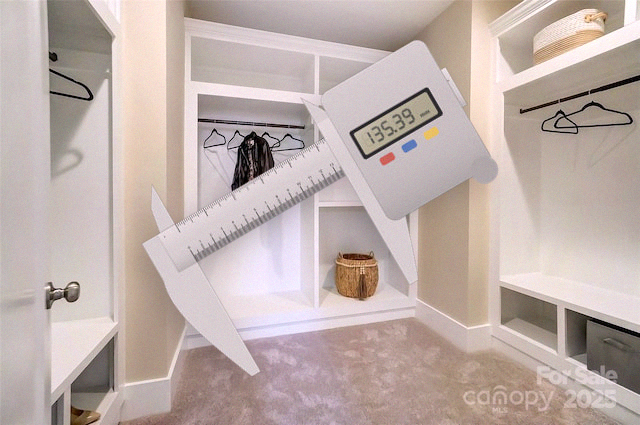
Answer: {"value": 135.39, "unit": "mm"}
